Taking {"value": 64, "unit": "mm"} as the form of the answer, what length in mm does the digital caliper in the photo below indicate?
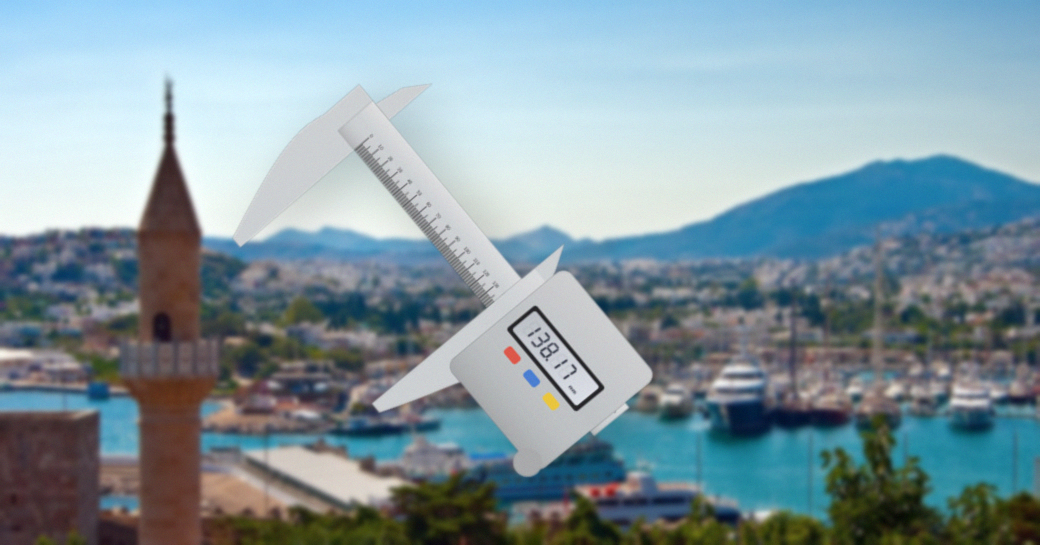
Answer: {"value": 138.17, "unit": "mm"}
